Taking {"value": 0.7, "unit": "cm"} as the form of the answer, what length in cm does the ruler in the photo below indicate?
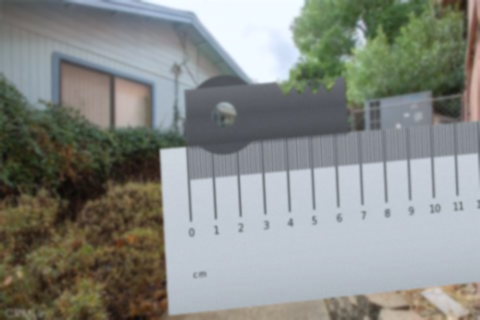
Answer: {"value": 6.5, "unit": "cm"}
